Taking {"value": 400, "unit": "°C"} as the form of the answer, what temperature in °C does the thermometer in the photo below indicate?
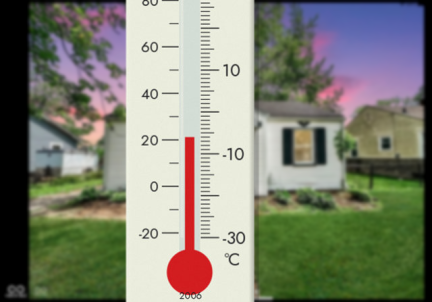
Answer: {"value": -6, "unit": "°C"}
